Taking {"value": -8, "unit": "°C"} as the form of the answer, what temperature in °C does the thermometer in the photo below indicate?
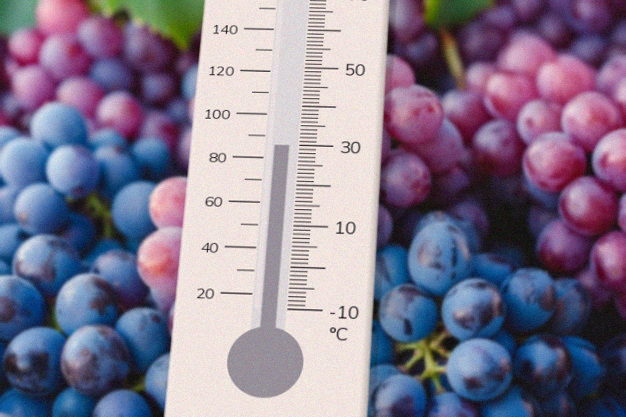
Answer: {"value": 30, "unit": "°C"}
